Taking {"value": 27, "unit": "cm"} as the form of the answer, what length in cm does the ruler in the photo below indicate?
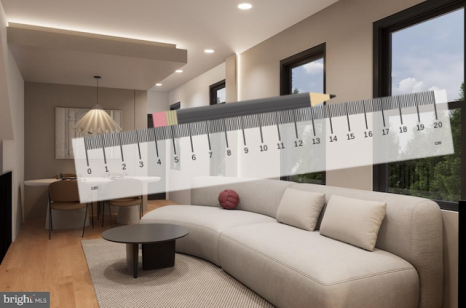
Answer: {"value": 10.5, "unit": "cm"}
